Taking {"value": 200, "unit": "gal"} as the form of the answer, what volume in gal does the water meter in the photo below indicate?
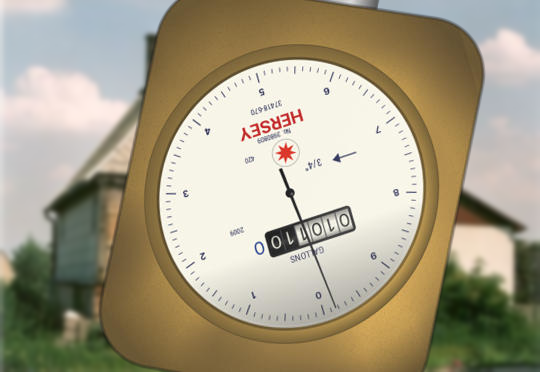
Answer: {"value": 101099.8, "unit": "gal"}
